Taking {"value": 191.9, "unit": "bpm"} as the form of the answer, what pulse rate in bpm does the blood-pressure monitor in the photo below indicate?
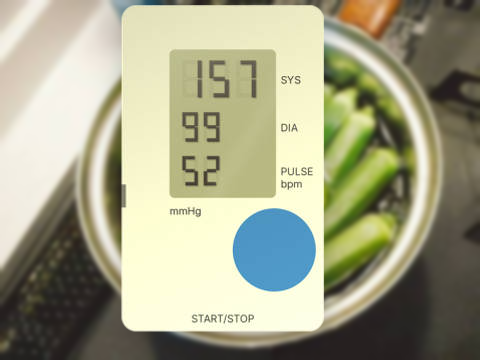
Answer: {"value": 52, "unit": "bpm"}
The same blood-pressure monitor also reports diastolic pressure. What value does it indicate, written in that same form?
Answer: {"value": 99, "unit": "mmHg"}
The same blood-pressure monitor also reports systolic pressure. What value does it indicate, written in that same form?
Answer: {"value": 157, "unit": "mmHg"}
